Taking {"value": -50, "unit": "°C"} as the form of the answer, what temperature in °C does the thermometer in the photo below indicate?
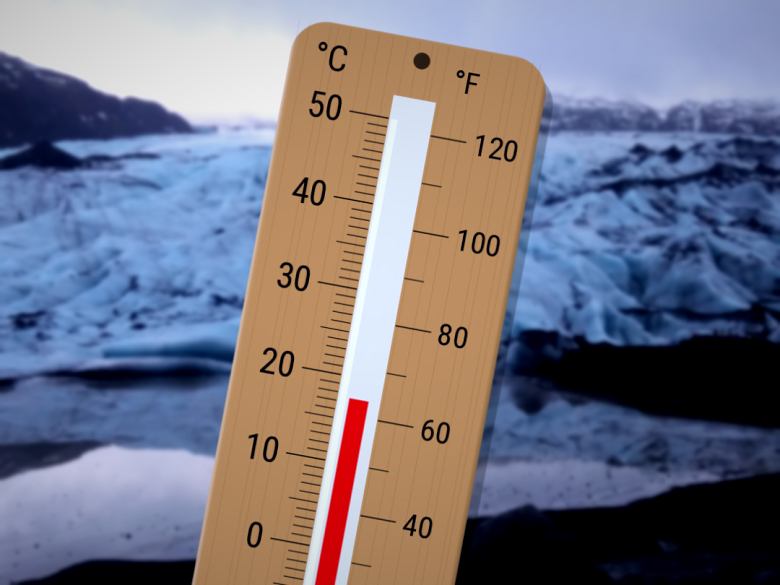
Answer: {"value": 17.5, "unit": "°C"}
